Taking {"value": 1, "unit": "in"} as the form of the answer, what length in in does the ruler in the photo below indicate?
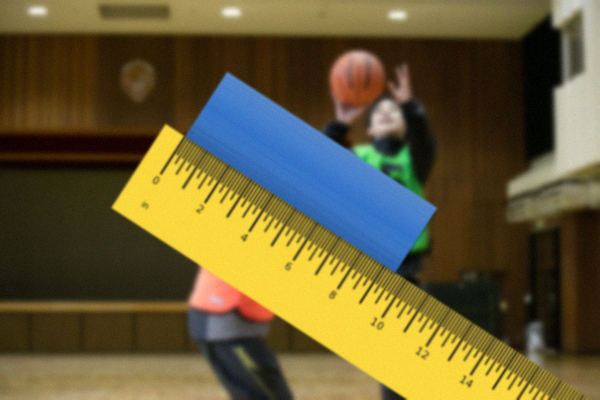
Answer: {"value": 9.5, "unit": "in"}
